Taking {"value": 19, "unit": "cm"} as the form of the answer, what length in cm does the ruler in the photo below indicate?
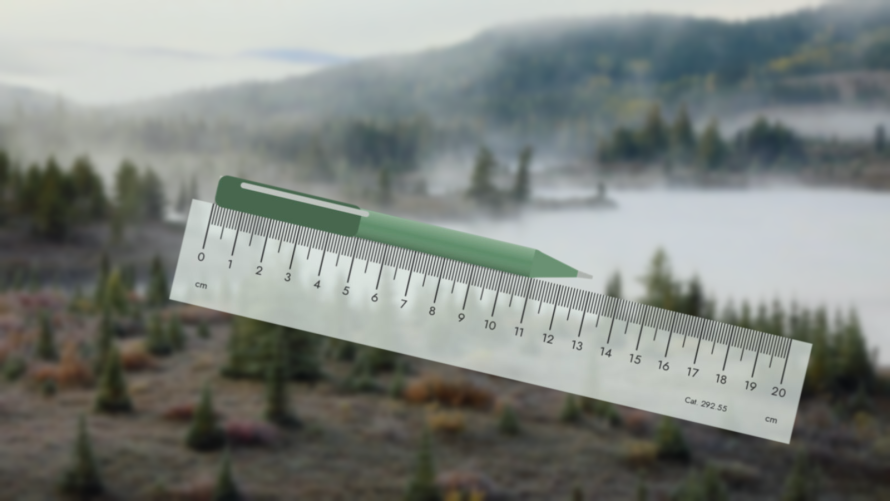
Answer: {"value": 13, "unit": "cm"}
